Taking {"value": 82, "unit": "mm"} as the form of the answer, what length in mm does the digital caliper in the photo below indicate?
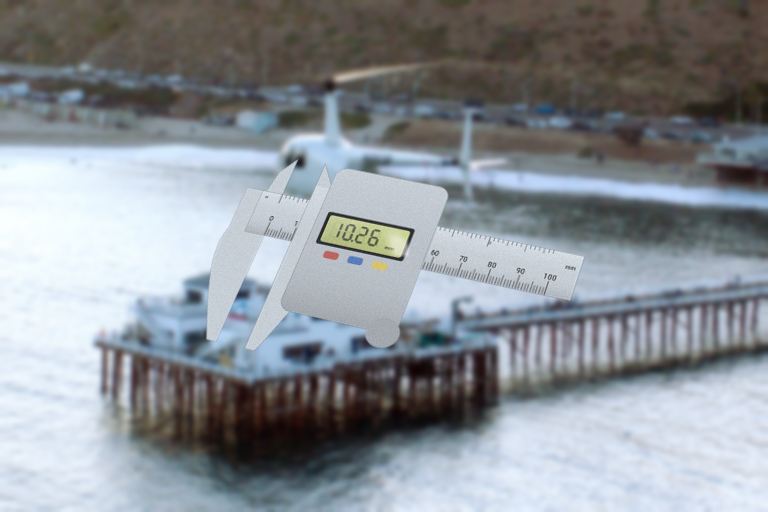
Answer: {"value": 10.26, "unit": "mm"}
